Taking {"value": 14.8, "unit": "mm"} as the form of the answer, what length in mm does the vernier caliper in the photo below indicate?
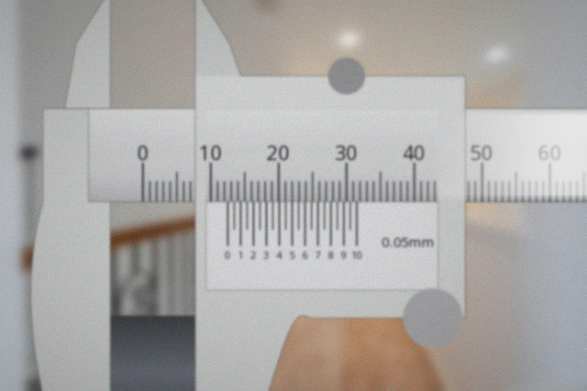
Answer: {"value": 12.5, "unit": "mm"}
